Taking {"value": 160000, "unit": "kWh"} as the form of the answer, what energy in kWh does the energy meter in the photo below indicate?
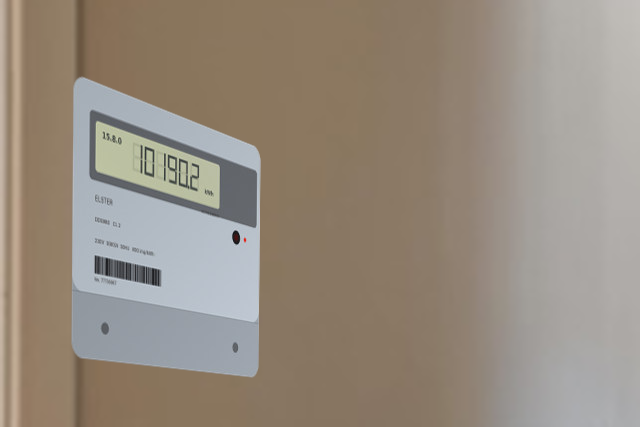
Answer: {"value": 10190.2, "unit": "kWh"}
